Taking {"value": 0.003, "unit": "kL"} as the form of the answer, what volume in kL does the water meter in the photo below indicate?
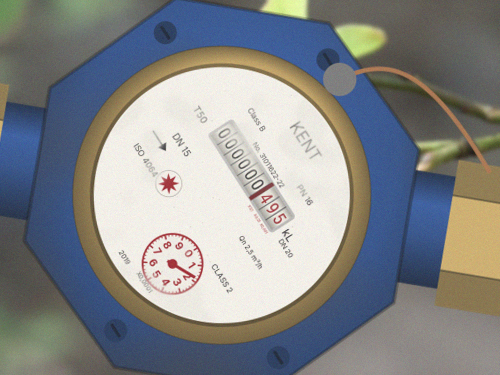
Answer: {"value": 0.4951, "unit": "kL"}
